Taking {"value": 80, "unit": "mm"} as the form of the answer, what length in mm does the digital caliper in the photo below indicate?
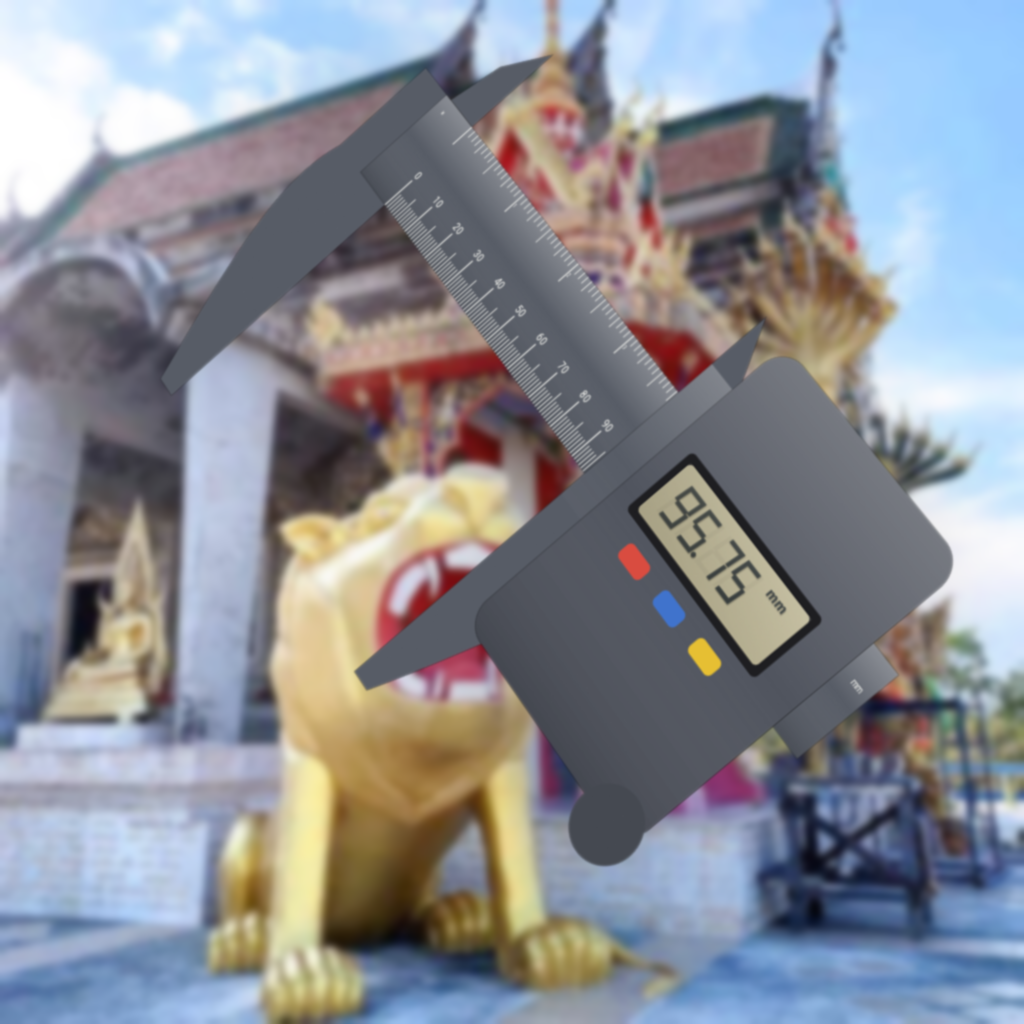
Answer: {"value": 95.75, "unit": "mm"}
